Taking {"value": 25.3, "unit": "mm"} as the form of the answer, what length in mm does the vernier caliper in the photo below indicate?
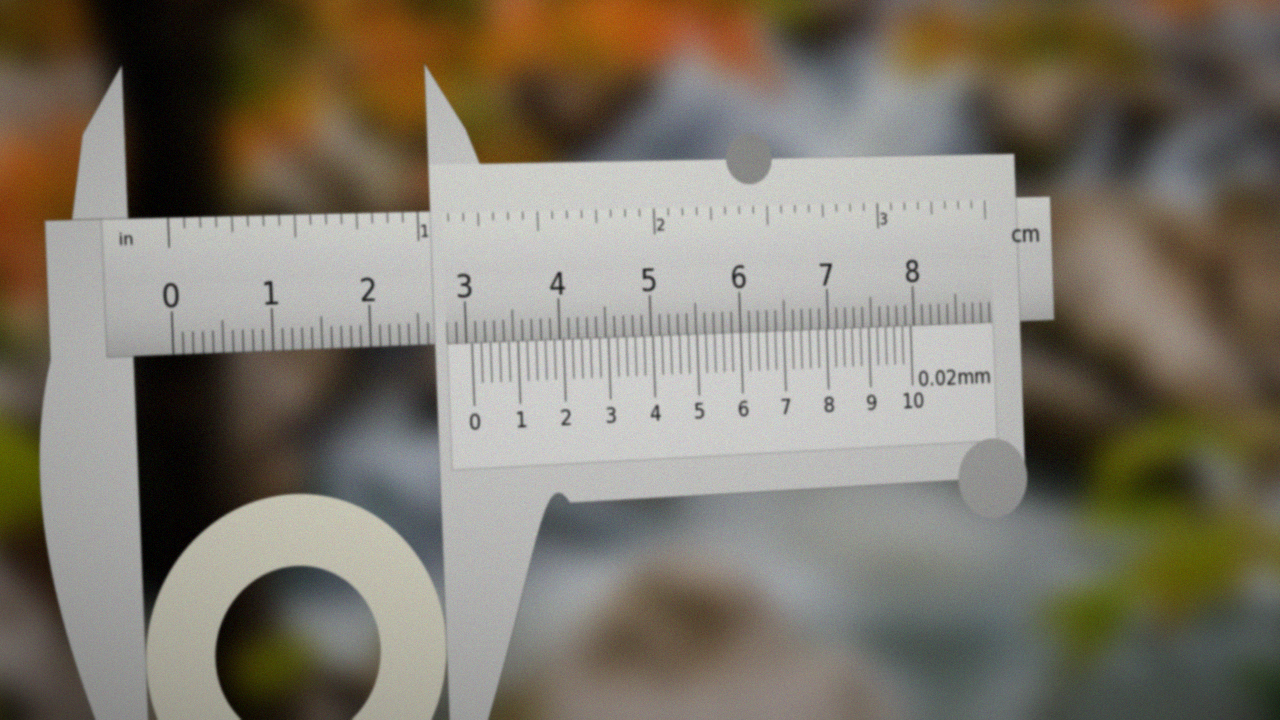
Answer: {"value": 30.6, "unit": "mm"}
